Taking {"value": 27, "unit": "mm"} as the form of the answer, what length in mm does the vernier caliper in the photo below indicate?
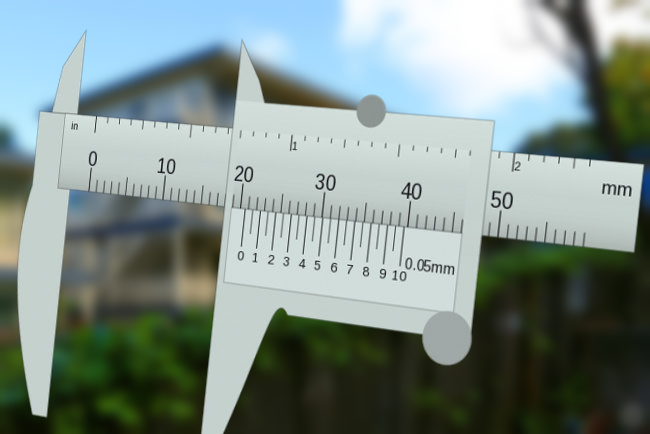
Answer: {"value": 20.6, "unit": "mm"}
